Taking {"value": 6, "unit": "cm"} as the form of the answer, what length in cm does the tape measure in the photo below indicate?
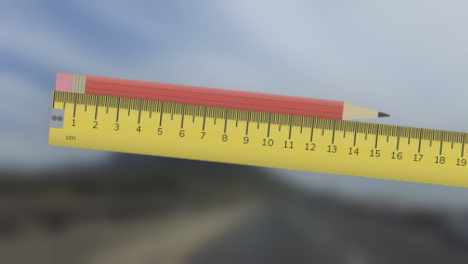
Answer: {"value": 15.5, "unit": "cm"}
